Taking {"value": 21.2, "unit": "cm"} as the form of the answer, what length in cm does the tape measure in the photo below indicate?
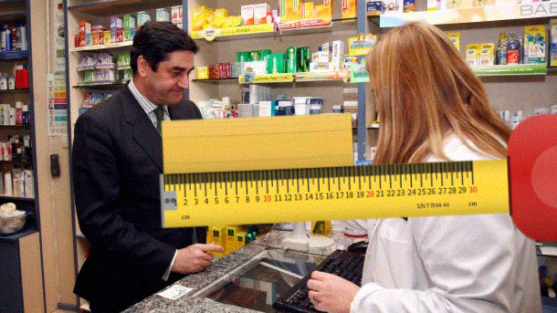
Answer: {"value": 18.5, "unit": "cm"}
